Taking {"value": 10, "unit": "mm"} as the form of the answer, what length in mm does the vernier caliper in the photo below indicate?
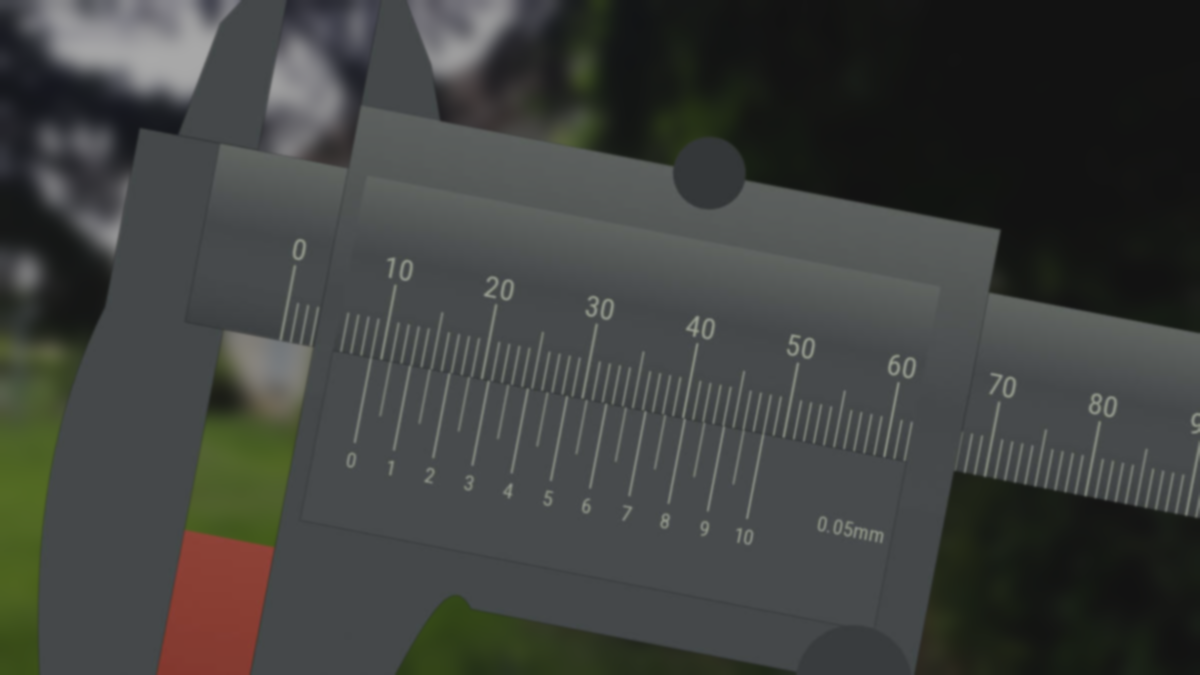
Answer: {"value": 9.0, "unit": "mm"}
